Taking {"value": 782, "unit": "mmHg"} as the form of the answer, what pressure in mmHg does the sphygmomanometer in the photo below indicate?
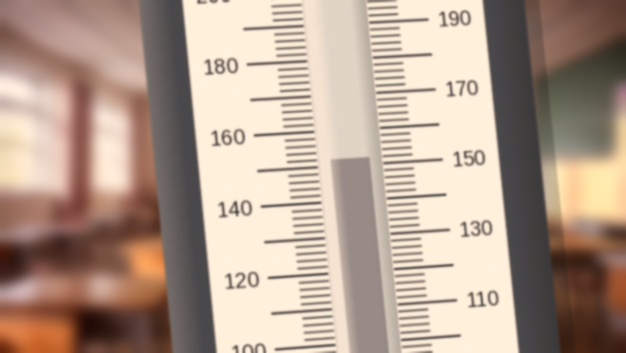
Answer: {"value": 152, "unit": "mmHg"}
